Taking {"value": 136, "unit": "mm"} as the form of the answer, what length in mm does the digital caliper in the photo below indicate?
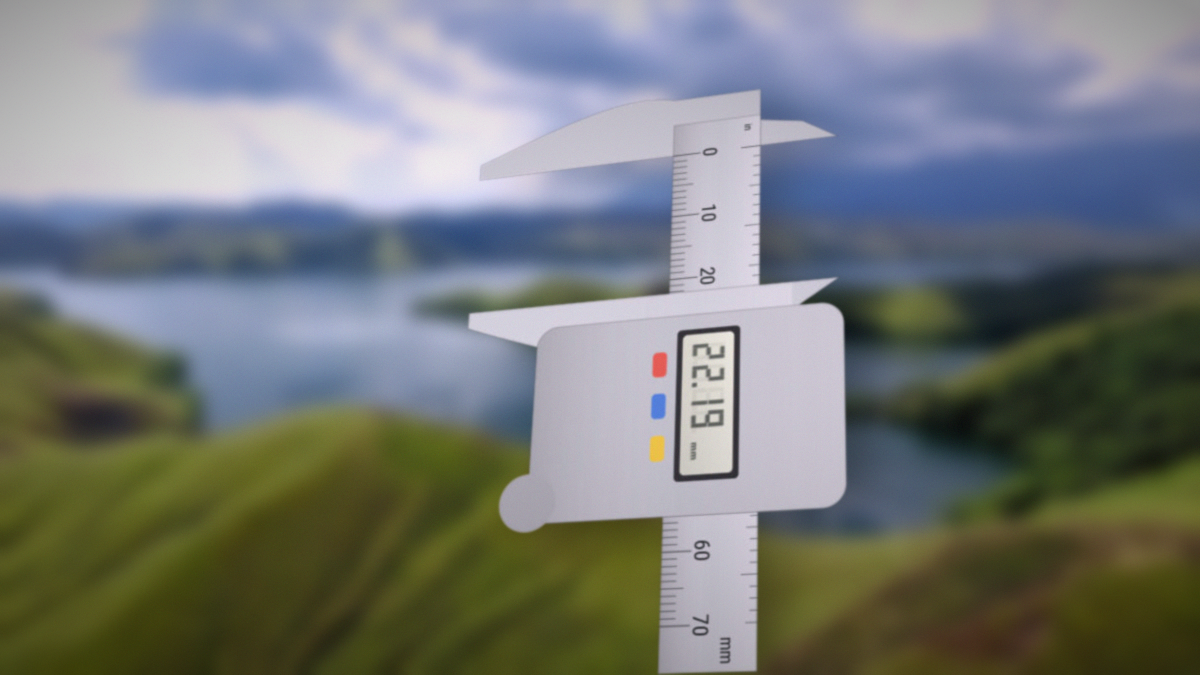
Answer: {"value": 22.19, "unit": "mm"}
